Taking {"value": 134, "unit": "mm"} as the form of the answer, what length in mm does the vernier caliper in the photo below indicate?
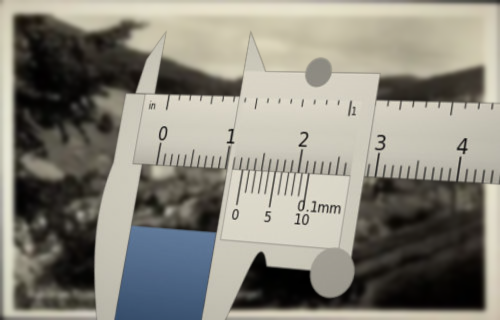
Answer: {"value": 12.4, "unit": "mm"}
